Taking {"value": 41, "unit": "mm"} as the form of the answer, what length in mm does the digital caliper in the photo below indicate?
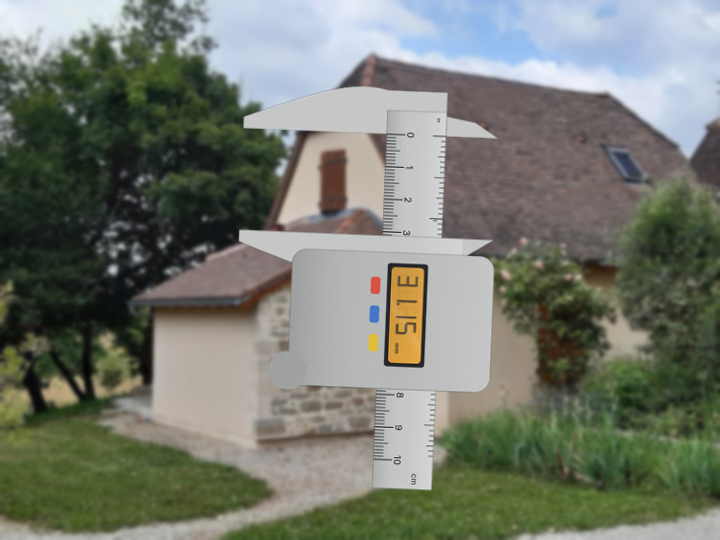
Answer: {"value": 31.15, "unit": "mm"}
